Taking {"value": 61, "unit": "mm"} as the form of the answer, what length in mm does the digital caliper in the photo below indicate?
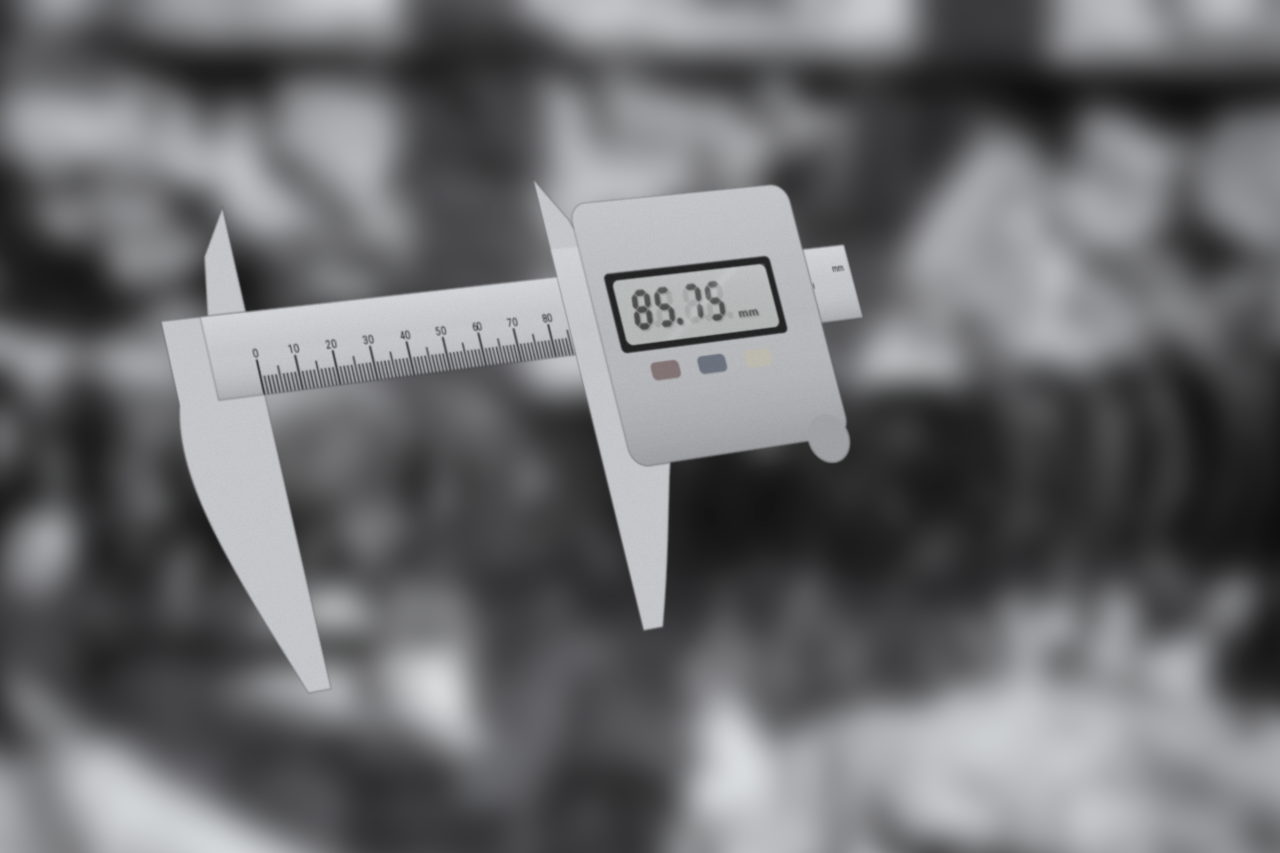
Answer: {"value": 85.75, "unit": "mm"}
